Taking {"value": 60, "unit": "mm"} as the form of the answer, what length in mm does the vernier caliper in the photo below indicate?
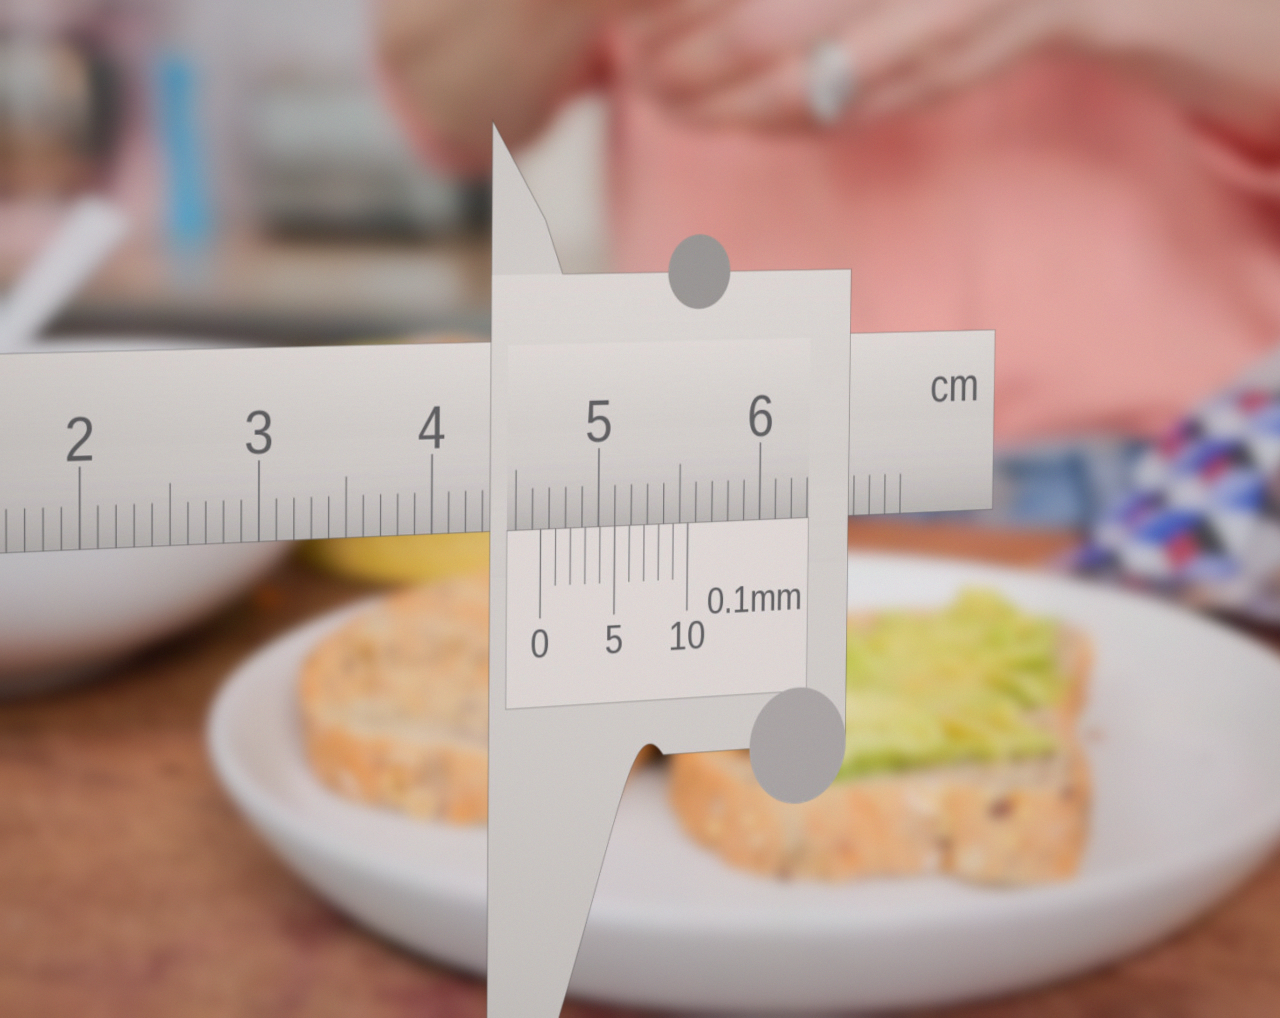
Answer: {"value": 46.5, "unit": "mm"}
